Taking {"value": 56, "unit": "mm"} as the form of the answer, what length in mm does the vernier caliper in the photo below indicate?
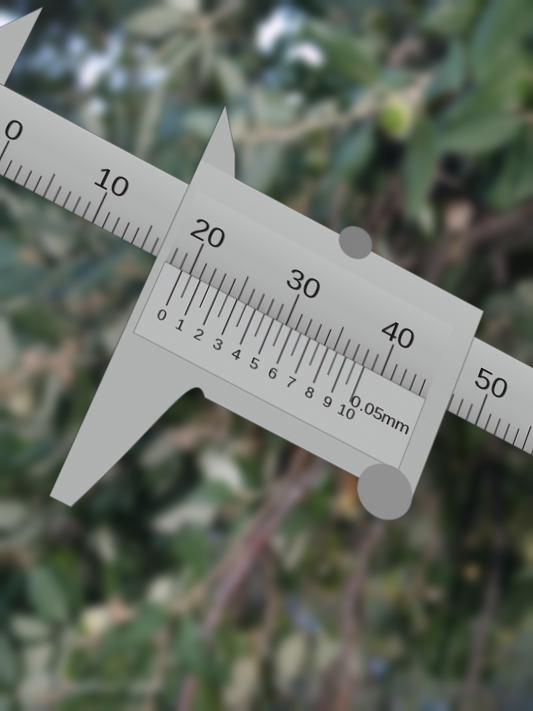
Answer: {"value": 19.2, "unit": "mm"}
